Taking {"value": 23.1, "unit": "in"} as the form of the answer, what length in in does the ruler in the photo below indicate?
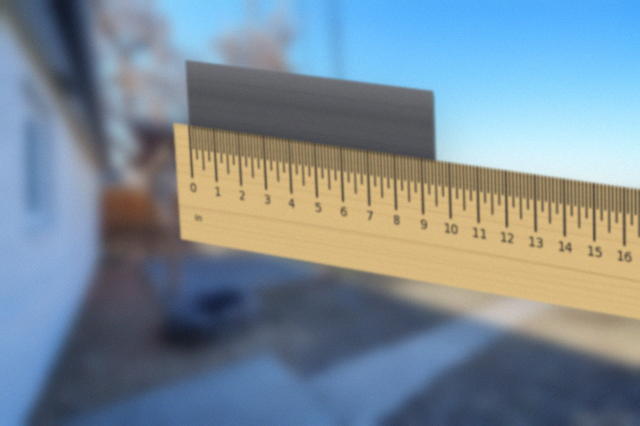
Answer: {"value": 9.5, "unit": "in"}
